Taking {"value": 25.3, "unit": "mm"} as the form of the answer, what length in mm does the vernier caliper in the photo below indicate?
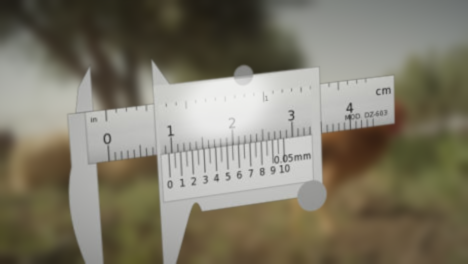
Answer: {"value": 9.5, "unit": "mm"}
